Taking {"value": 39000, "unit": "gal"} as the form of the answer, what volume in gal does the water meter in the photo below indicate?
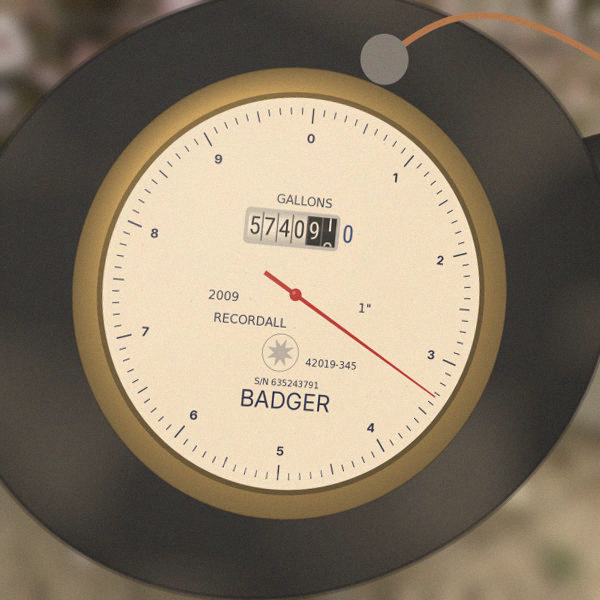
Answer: {"value": 5740913.3, "unit": "gal"}
